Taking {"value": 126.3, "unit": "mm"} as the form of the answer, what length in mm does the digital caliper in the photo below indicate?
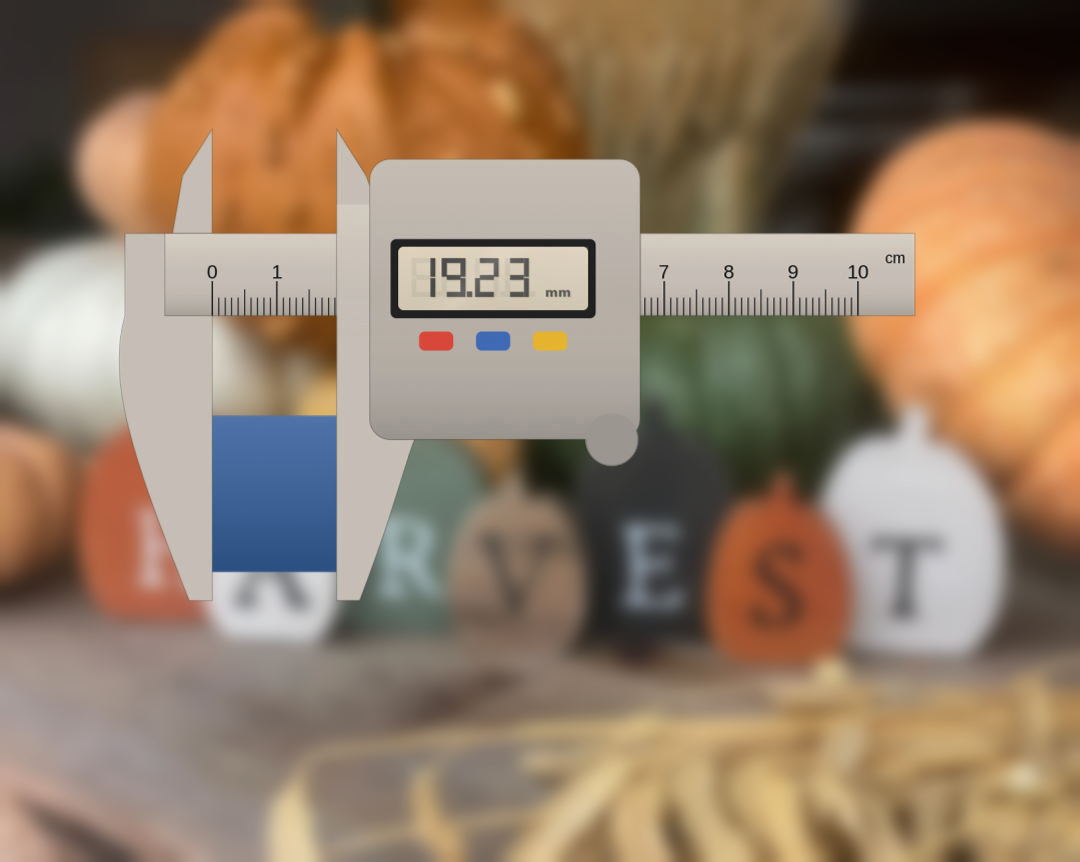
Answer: {"value": 19.23, "unit": "mm"}
